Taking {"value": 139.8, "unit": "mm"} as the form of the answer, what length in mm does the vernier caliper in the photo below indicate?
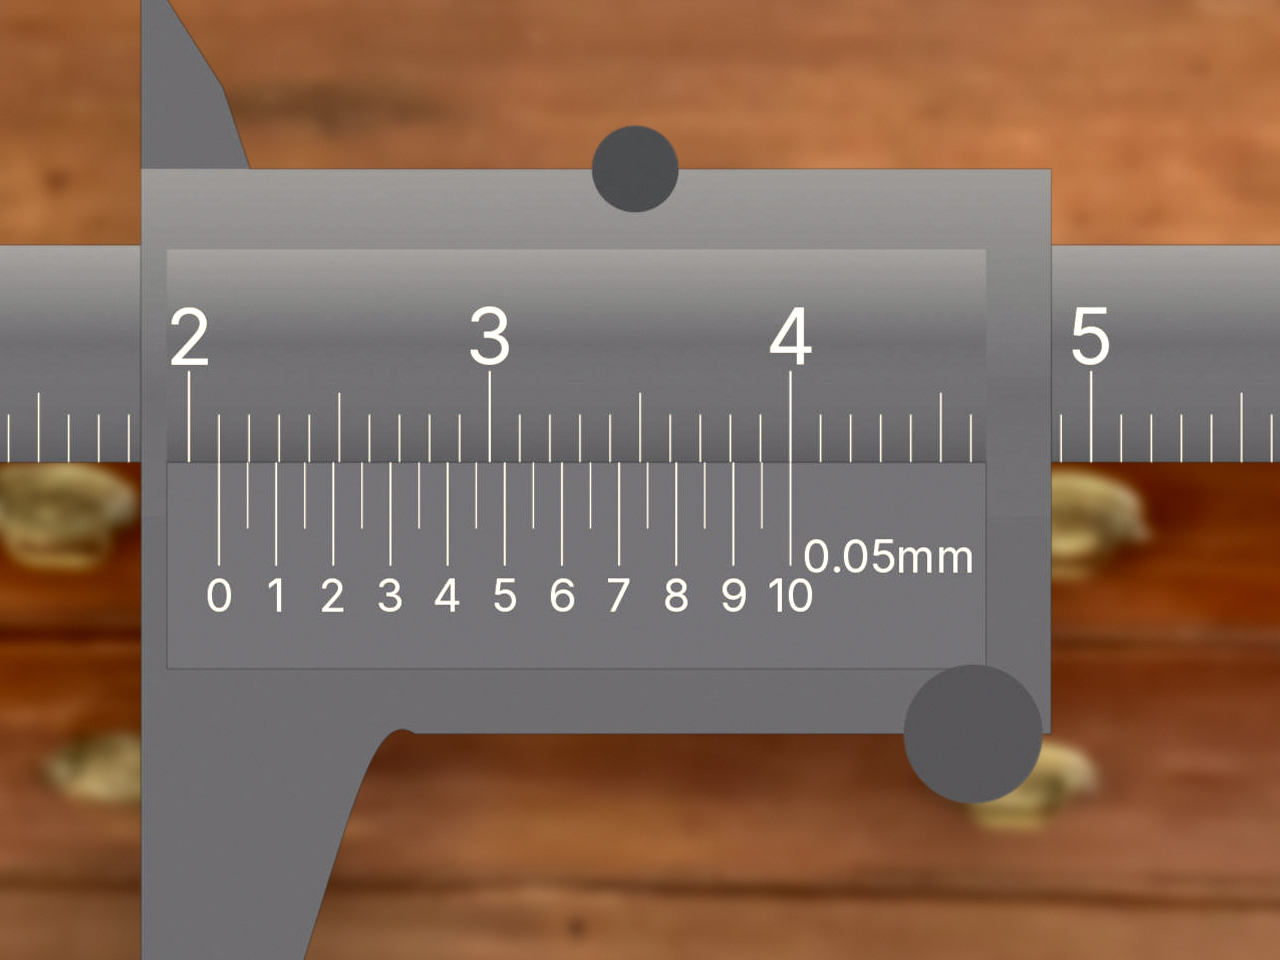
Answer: {"value": 21.00, "unit": "mm"}
